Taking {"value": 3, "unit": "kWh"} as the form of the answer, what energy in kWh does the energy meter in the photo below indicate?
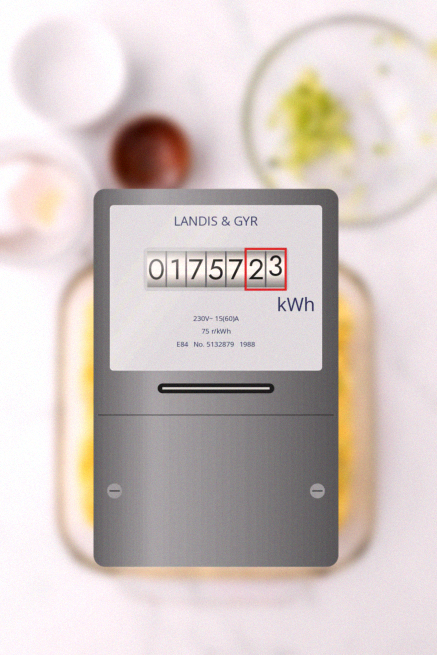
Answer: {"value": 1757.23, "unit": "kWh"}
